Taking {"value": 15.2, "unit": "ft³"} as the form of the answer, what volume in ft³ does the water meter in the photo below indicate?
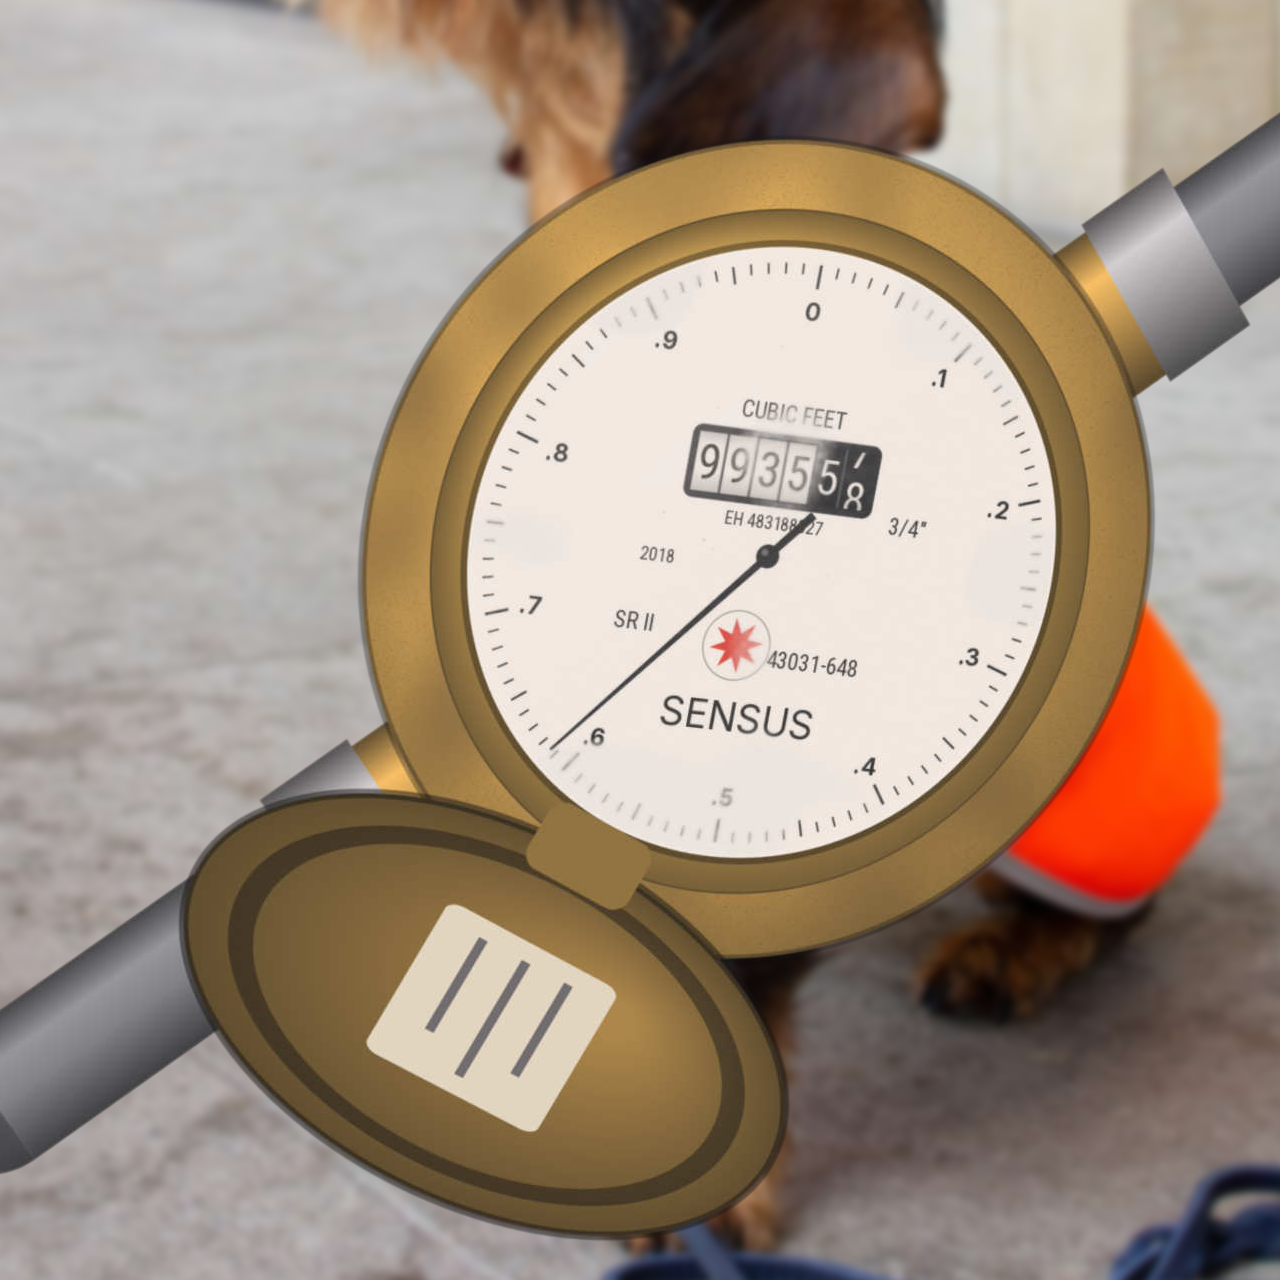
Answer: {"value": 993557.61, "unit": "ft³"}
